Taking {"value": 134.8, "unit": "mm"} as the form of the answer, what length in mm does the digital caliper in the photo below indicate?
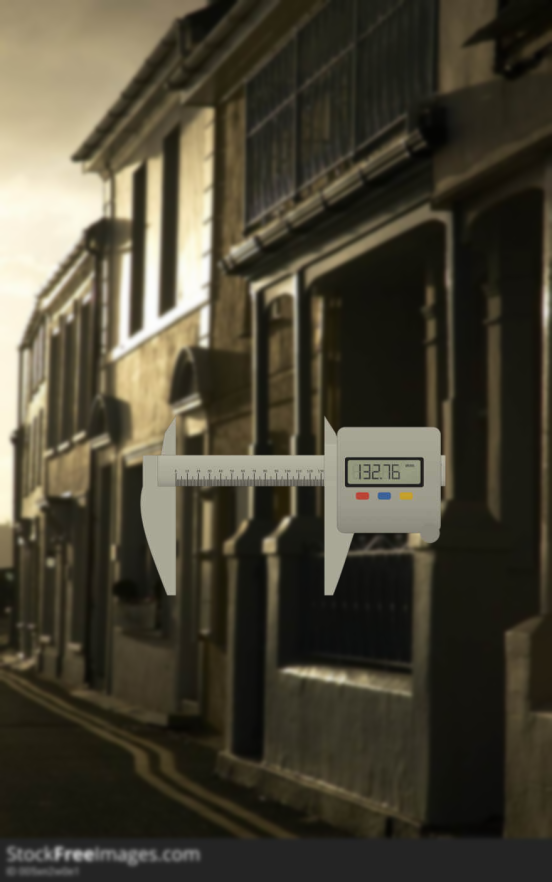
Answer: {"value": 132.76, "unit": "mm"}
